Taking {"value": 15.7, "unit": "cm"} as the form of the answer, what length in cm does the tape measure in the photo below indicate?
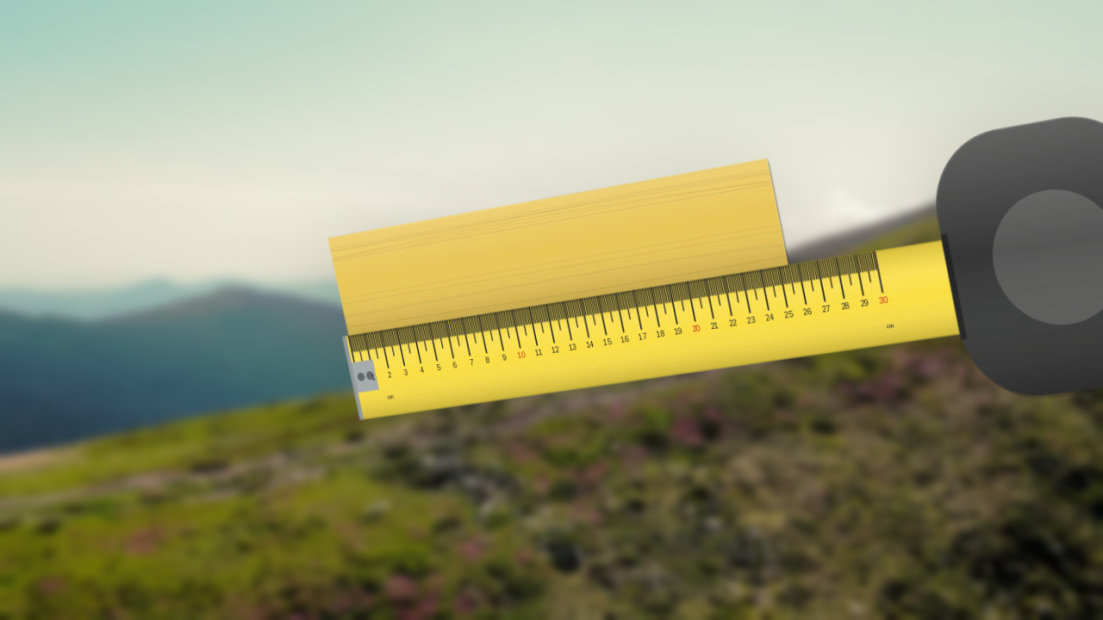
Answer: {"value": 25.5, "unit": "cm"}
